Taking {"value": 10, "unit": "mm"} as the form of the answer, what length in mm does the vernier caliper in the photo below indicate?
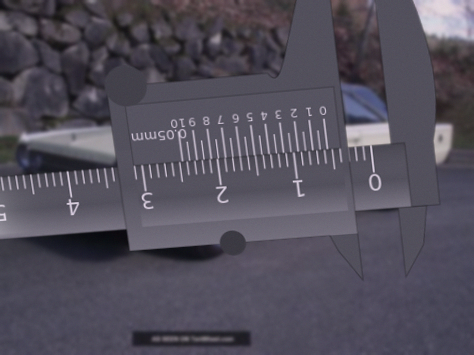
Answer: {"value": 5.6, "unit": "mm"}
